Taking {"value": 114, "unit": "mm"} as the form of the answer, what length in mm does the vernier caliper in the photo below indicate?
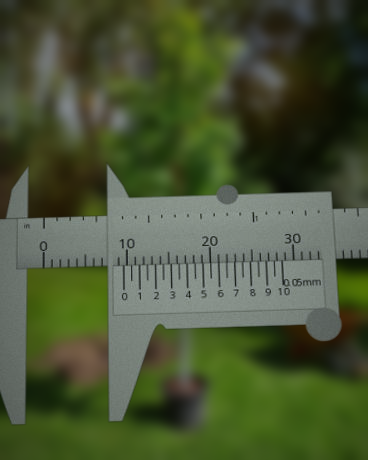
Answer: {"value": 9.6, "unit": "mm"}
